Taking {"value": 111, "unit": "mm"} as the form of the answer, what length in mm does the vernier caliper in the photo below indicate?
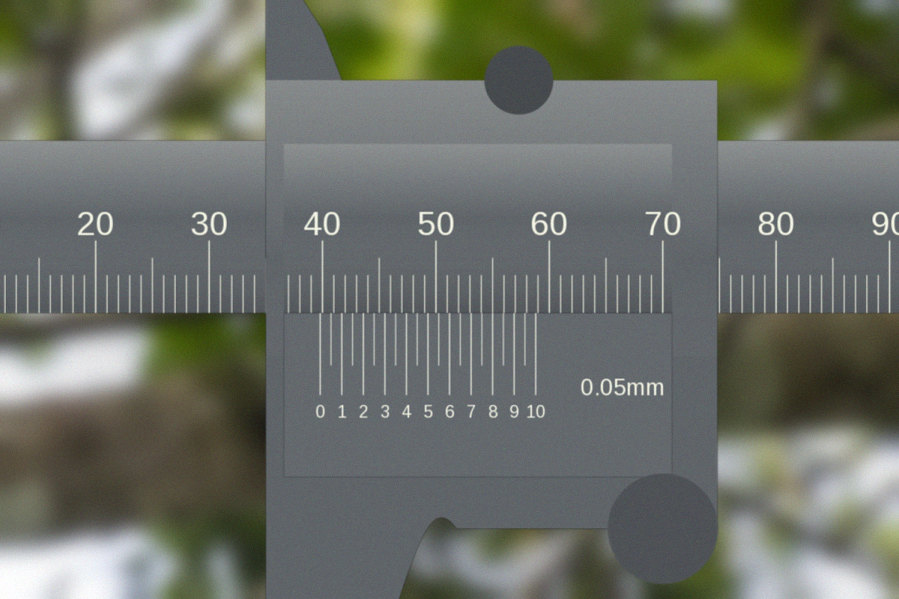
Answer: {"value": 39.8, "unit": "mm"}
